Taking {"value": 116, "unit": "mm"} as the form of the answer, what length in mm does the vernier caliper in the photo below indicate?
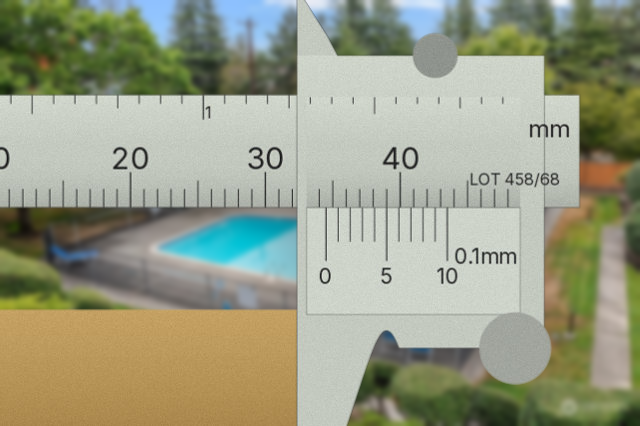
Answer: {"value": 34.5, "unit": "mm"}
